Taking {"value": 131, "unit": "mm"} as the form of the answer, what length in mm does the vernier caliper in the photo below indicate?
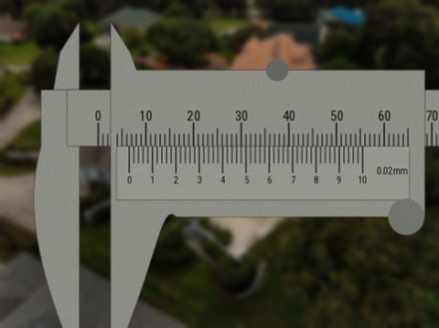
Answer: {"value": 6.5, "unit": "mm"}
